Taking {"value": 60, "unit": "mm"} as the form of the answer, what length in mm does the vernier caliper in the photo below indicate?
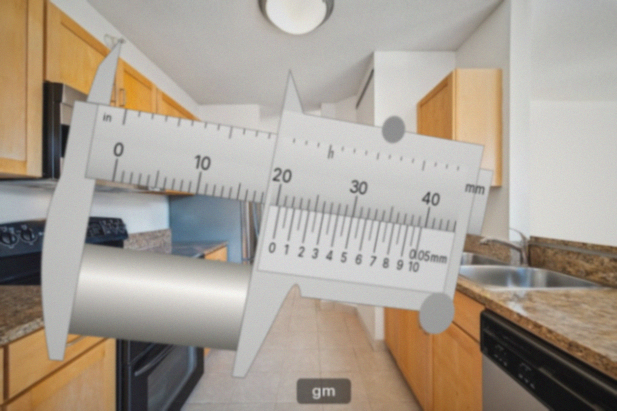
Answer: {"value": 20.4, "unit": "mm"}
